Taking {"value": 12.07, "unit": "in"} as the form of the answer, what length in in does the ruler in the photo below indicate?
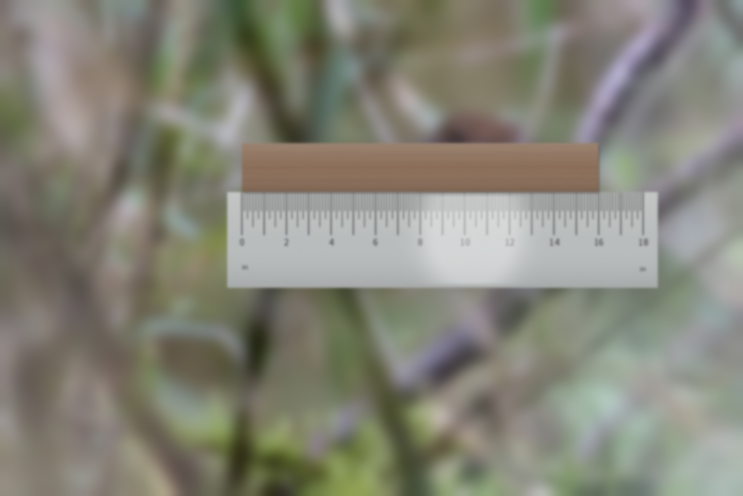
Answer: {"value": 16, "unit": "in"}
